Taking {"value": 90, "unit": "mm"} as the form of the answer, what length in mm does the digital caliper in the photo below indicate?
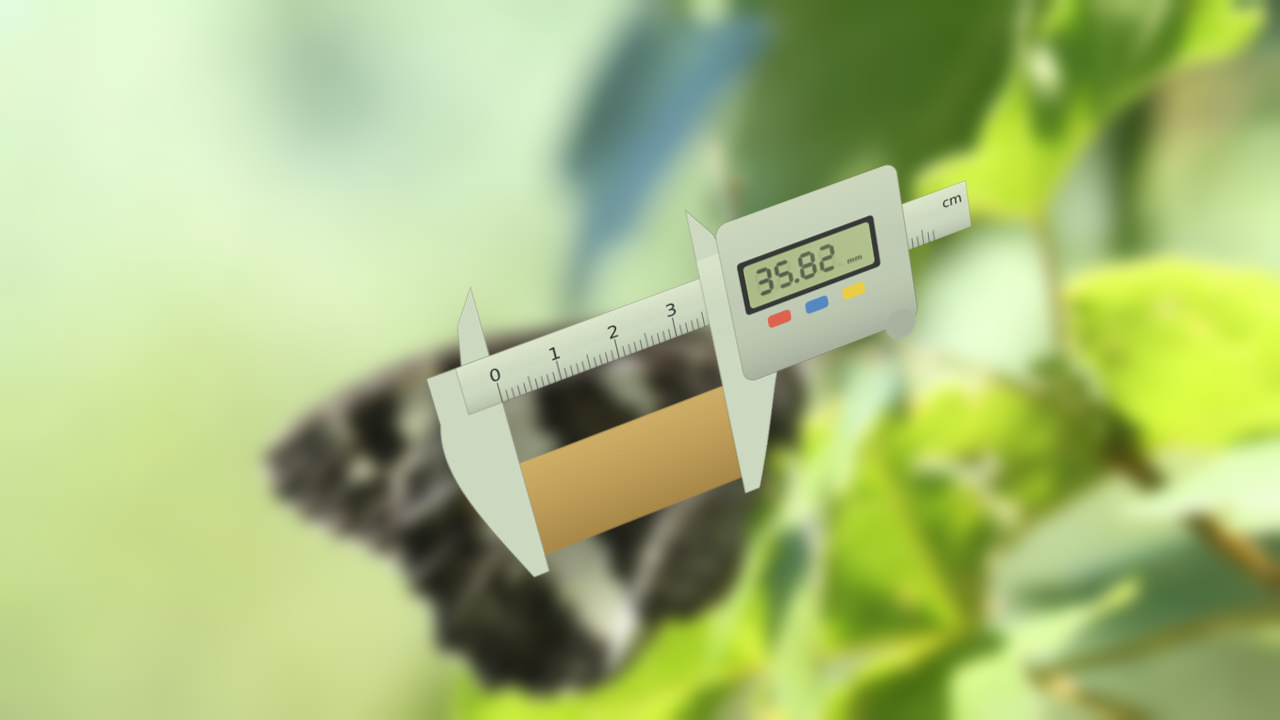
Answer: {"value": 35.82, "unit": "mm"}
